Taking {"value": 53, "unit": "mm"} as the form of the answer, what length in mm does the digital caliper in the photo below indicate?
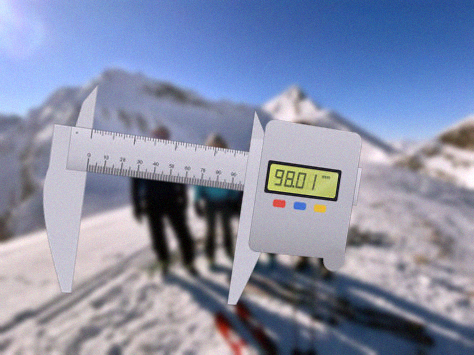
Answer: {"value": 98.01, "unit": "mm"}
